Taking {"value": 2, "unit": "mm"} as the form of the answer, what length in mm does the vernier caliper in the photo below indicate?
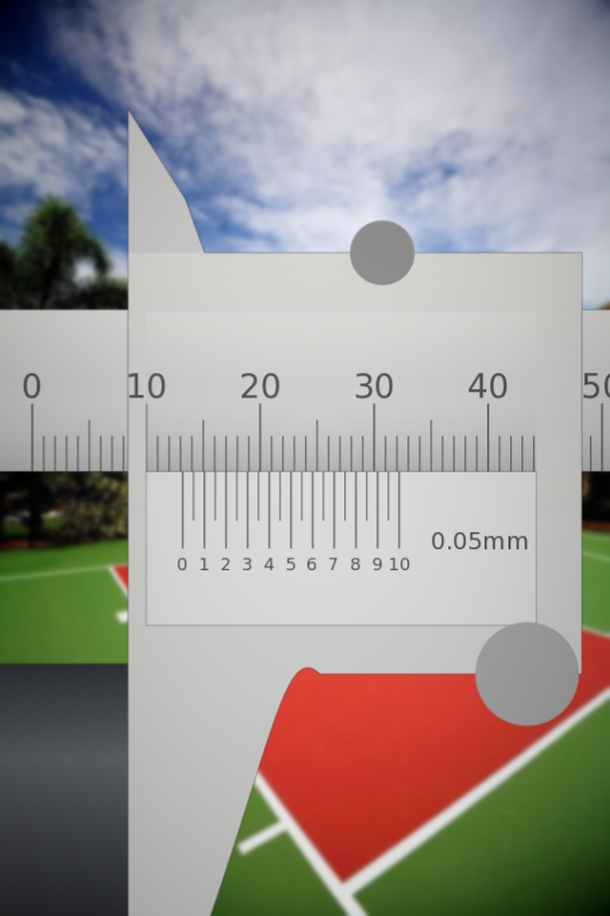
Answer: {"value": 13.2, "unit": "mm"}
